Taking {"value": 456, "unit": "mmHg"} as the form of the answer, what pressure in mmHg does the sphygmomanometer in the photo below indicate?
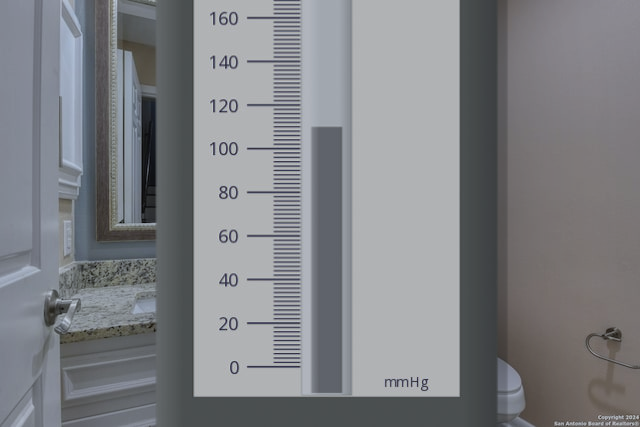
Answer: {"value": 110, "unit": "mmHg"}
